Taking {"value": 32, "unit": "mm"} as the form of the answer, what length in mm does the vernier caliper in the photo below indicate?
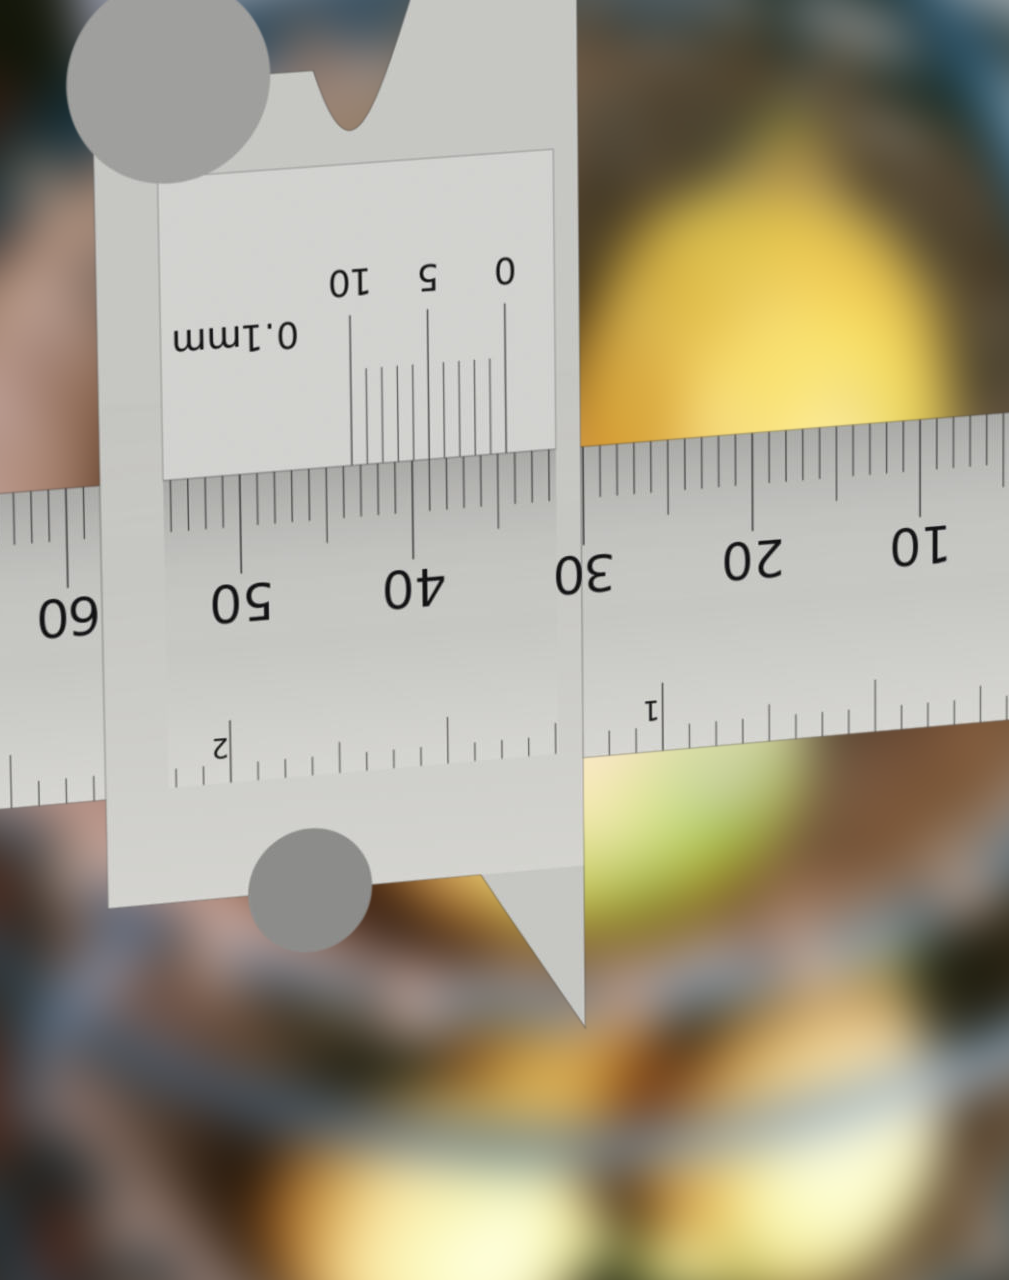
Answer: {"value": 34.5, "unit": "mm"}
